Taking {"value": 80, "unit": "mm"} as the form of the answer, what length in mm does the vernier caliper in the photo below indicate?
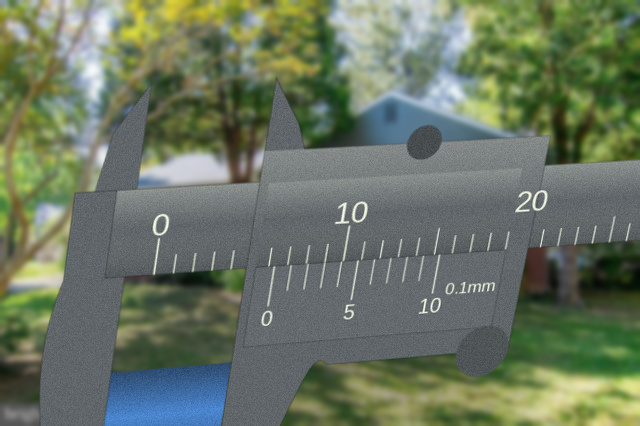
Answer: {"value": 6.3, "unit": "mm"}
